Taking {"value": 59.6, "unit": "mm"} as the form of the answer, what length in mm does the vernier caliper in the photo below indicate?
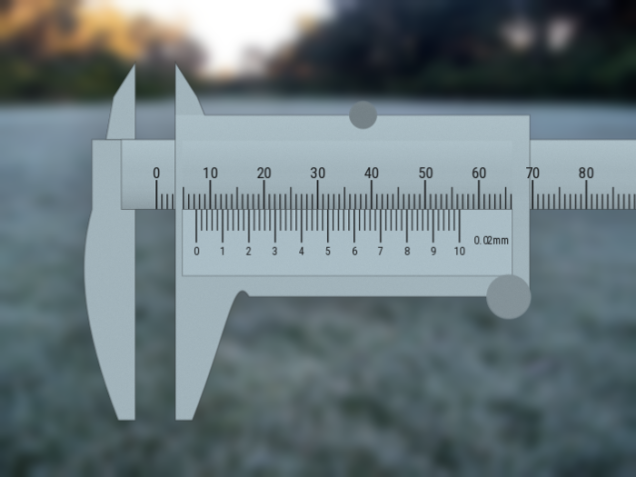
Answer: {"value": 7.4, "unit": "mm"}
